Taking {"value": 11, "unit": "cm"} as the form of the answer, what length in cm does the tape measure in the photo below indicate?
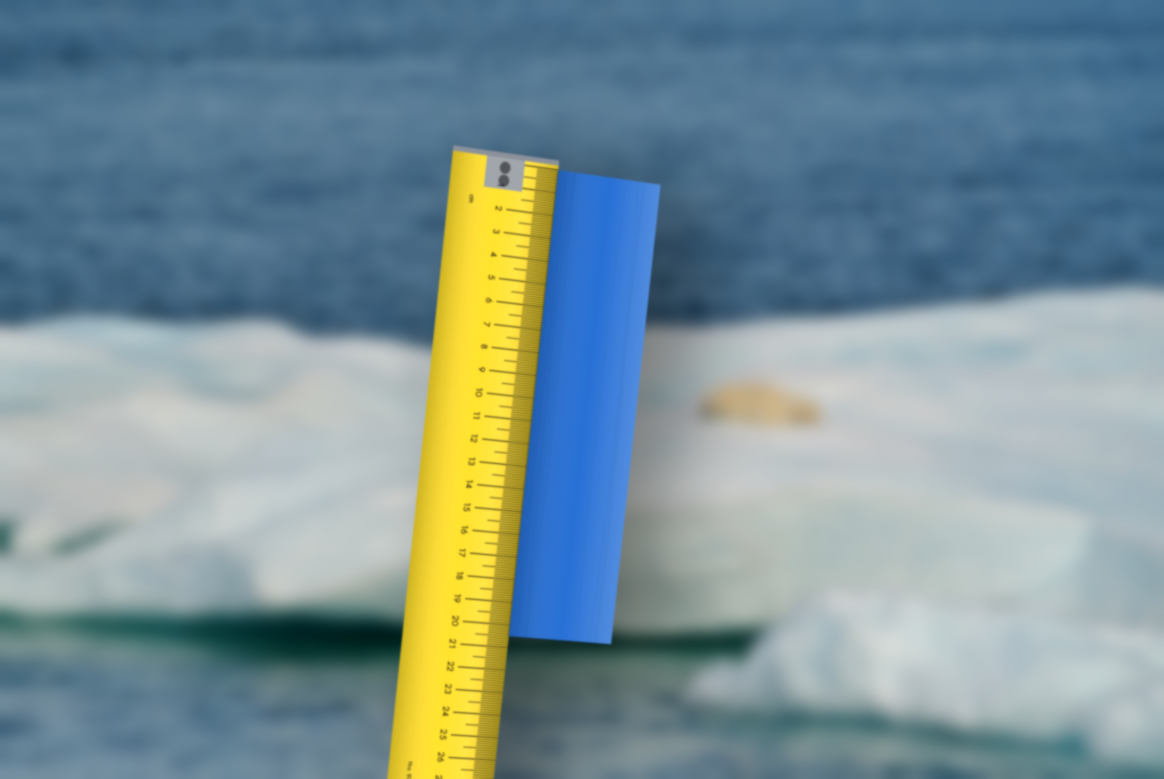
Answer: {"value": 20.5, "unit": "cm"}
